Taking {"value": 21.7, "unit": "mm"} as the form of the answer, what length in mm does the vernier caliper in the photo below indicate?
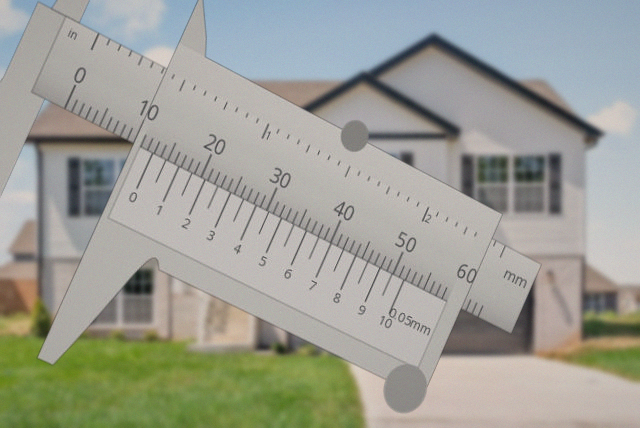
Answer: {"value": 12.8, "unit": "mm"}
